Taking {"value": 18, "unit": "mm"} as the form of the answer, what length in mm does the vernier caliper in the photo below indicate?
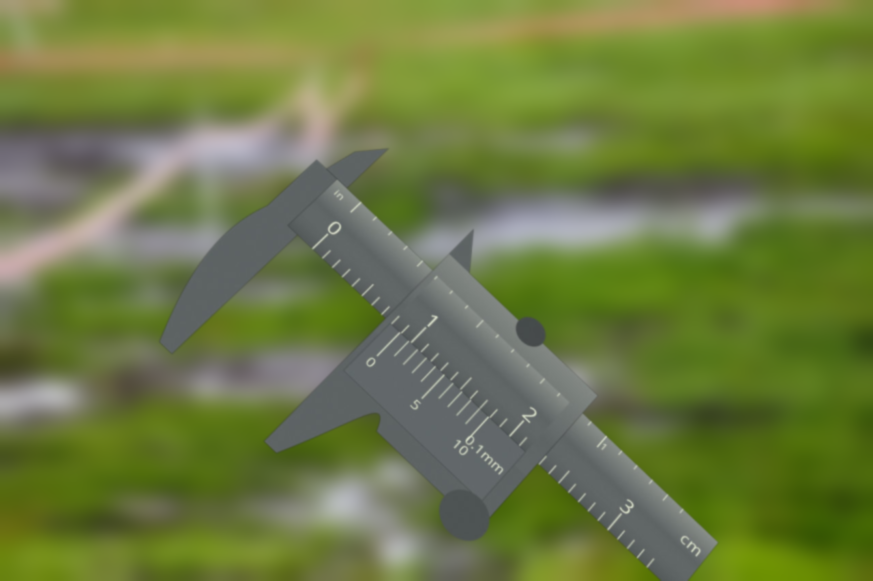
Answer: {"value": 8.9, "unit": "mm"}
